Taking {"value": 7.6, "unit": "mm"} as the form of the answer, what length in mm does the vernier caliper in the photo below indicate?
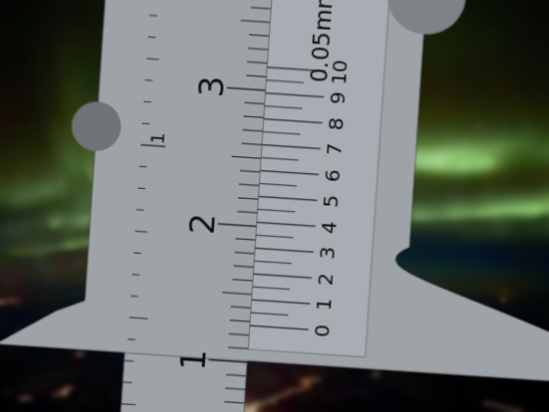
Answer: {"value": 12.7, "unit": "mm"}
